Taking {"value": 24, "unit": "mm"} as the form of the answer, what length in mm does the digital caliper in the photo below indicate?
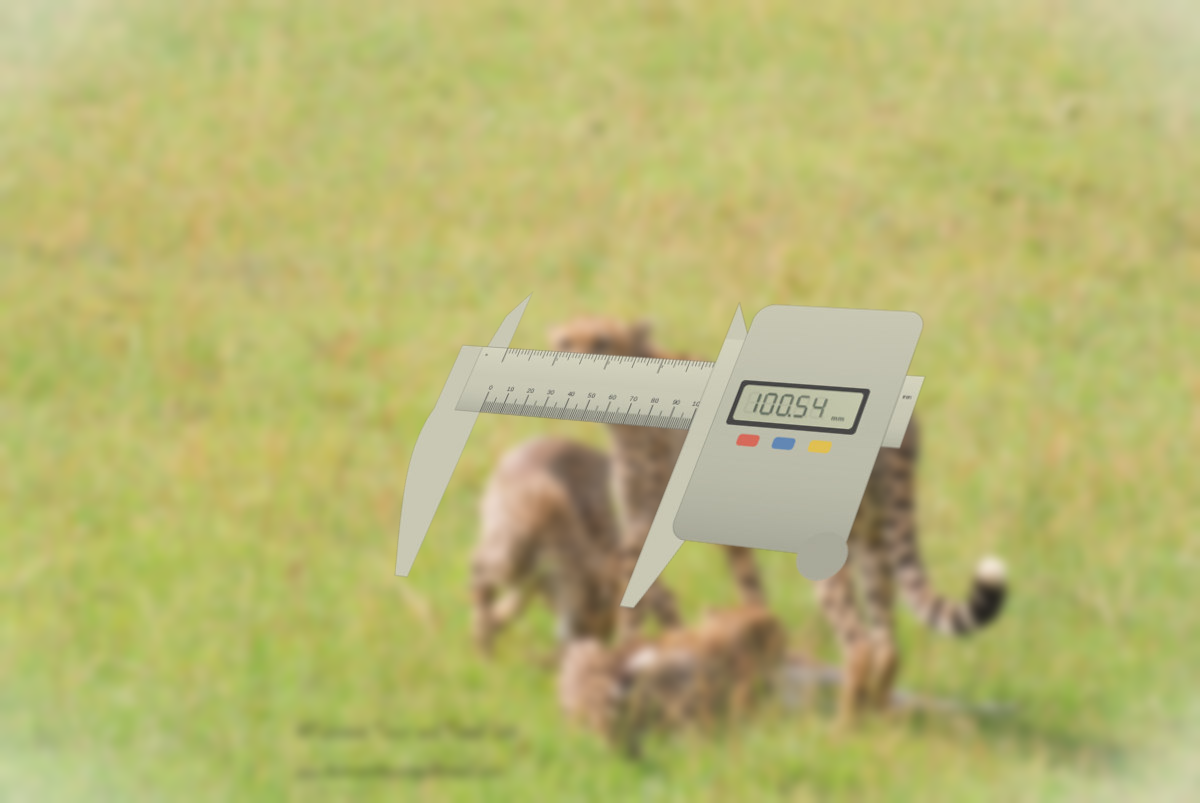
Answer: {"value": 100.54, "unit": "mm"}
